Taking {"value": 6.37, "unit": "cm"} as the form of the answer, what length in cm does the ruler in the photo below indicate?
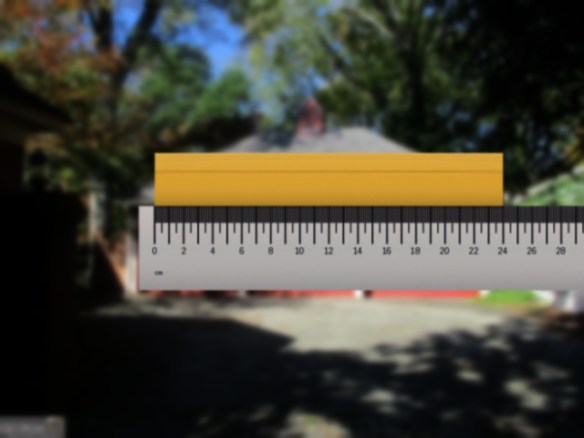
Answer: {"value": 24, "unit": "cm"}
